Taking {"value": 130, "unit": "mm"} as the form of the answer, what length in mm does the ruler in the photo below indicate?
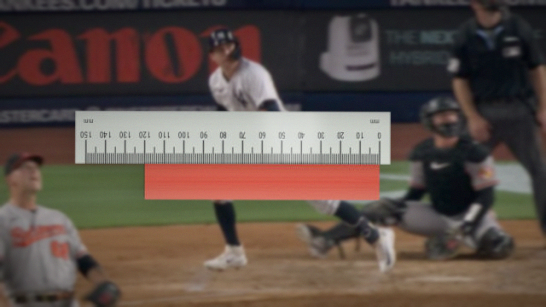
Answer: {"value": 120, "unit": "mm"}
